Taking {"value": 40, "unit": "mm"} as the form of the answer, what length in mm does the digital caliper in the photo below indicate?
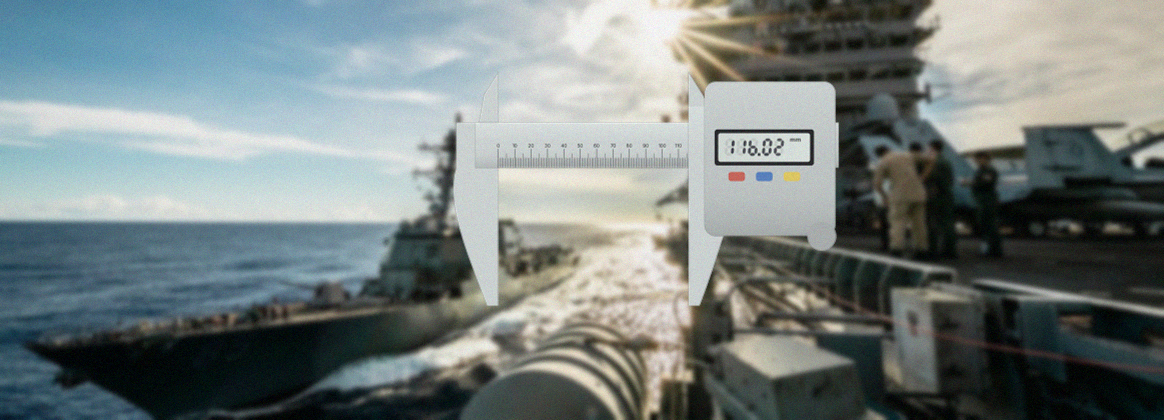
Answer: {"value": 116.02, "unit": "mm"}
